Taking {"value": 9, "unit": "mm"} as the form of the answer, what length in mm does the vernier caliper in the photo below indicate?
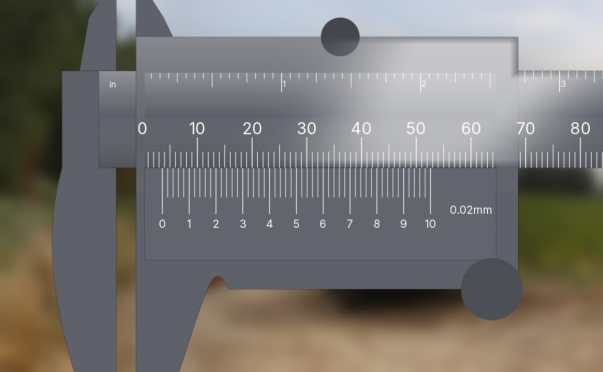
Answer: {"value": 3.6, "unit": "mm"}
